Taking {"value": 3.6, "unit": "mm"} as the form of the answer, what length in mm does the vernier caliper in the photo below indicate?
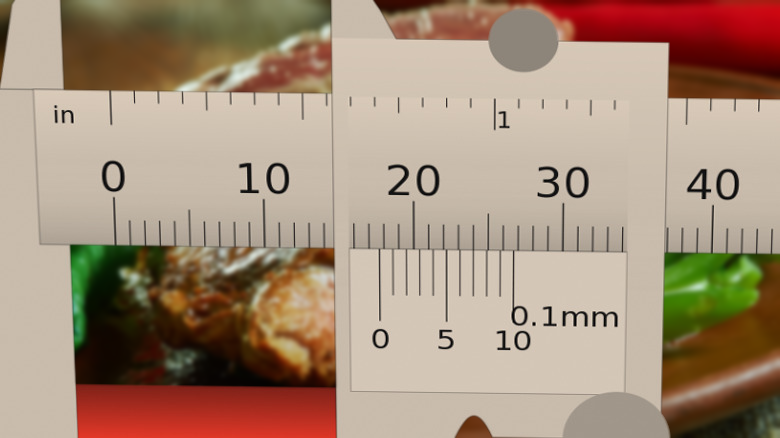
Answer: {"value": 17.7, "unit": "mm"}
